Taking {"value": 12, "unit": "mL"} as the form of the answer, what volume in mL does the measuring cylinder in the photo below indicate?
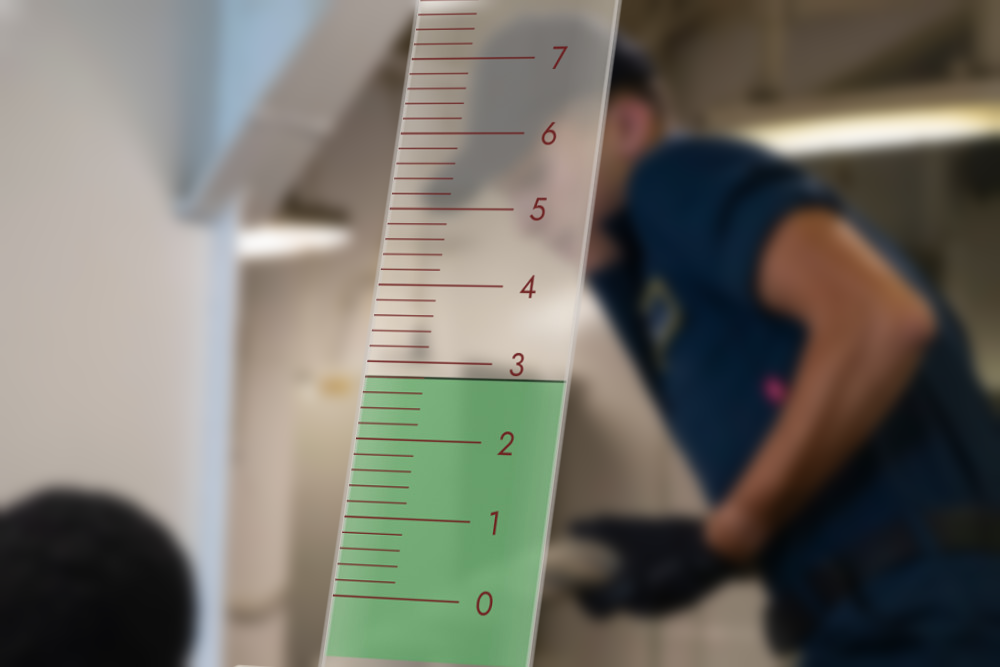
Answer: {"value": 2.8, "unit": "mL"}
